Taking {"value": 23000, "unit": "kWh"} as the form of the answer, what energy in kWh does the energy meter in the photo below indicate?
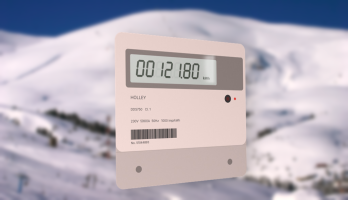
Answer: {"value": 121.80, "unit": "kWh"}
